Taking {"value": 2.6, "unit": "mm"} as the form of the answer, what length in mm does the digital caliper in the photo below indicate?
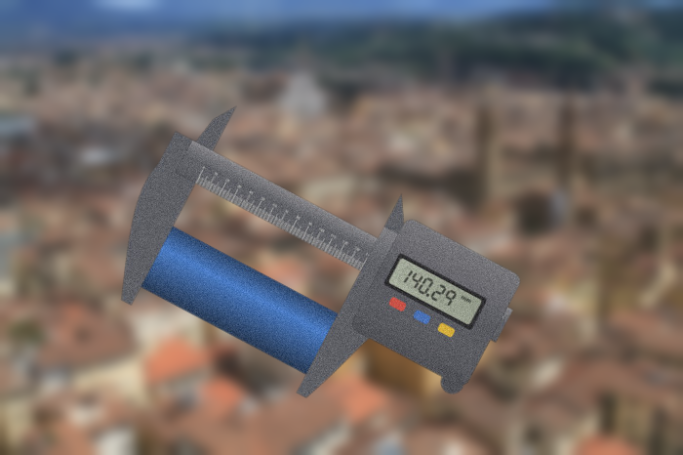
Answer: {"value": 140.29, "unit": "mm"}
